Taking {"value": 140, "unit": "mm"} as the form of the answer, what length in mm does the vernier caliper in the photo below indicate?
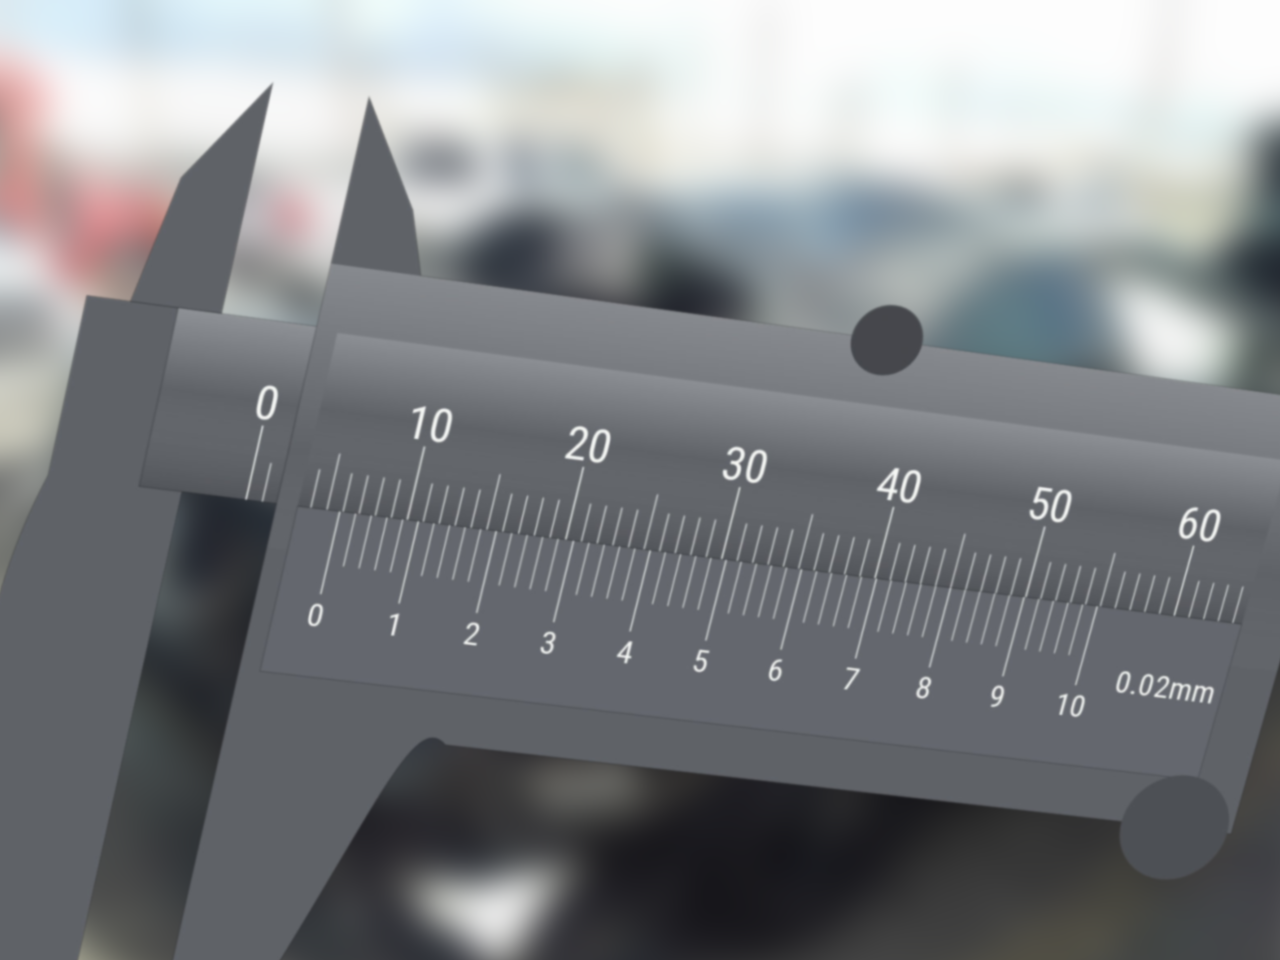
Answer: {"value": 5.8, "unit": "mm"}
